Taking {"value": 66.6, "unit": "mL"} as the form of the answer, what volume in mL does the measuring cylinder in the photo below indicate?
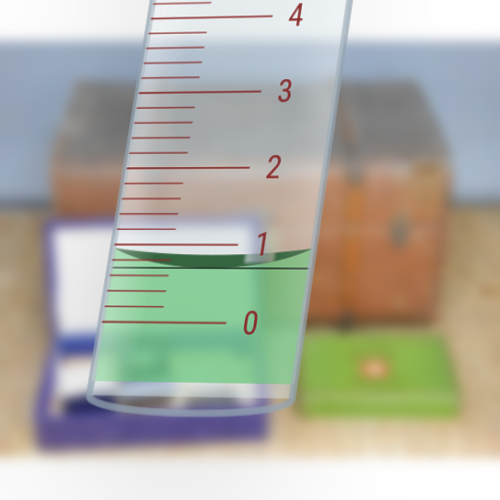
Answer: {"value": 0.7, "unit": "mL"}
